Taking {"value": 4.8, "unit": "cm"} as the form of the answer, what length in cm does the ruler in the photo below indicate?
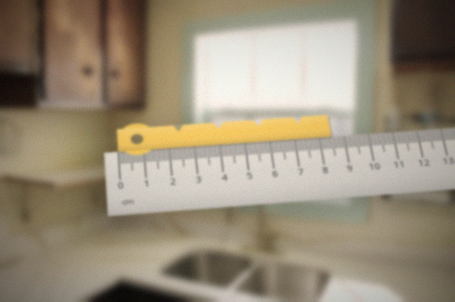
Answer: {"value": 8.5, "unit": "cm"}
